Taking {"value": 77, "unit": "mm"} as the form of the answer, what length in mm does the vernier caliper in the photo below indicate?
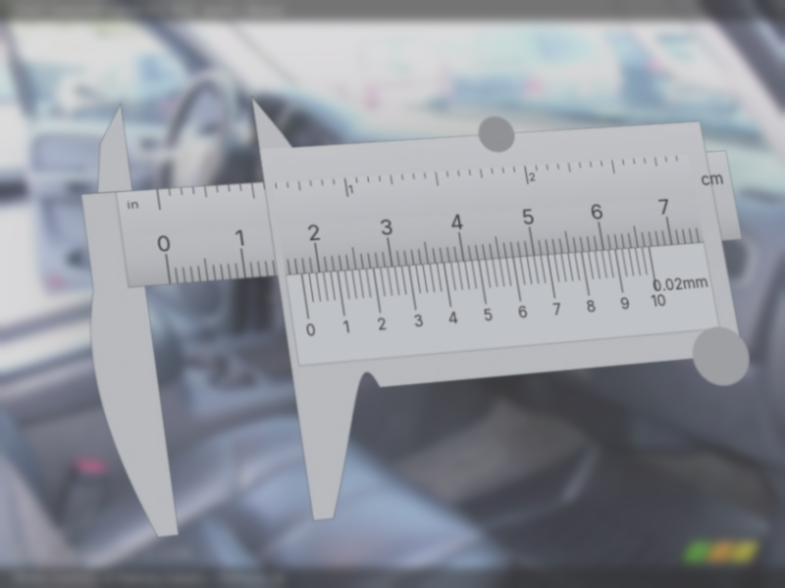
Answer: {"value": 17.6, "unit": "mm"}
